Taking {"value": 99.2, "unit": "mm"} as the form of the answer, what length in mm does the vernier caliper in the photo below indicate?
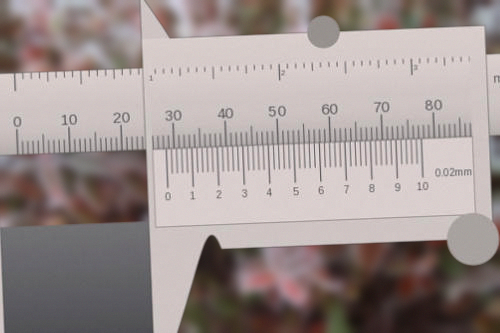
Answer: {"value": 28.5, "unit": "mm"}
